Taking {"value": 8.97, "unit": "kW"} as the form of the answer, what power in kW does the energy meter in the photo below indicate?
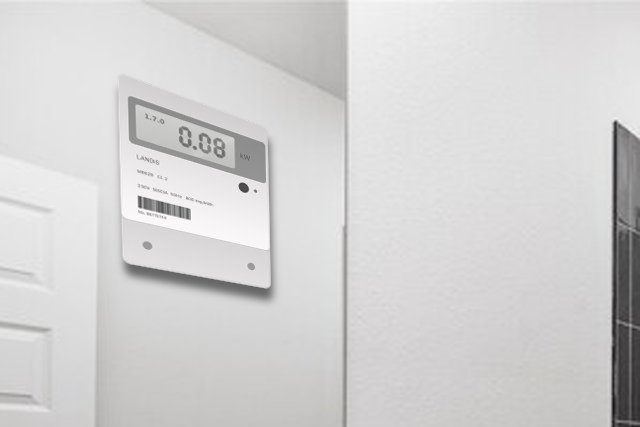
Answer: {"value": 0.08, "unit": "kW"}
